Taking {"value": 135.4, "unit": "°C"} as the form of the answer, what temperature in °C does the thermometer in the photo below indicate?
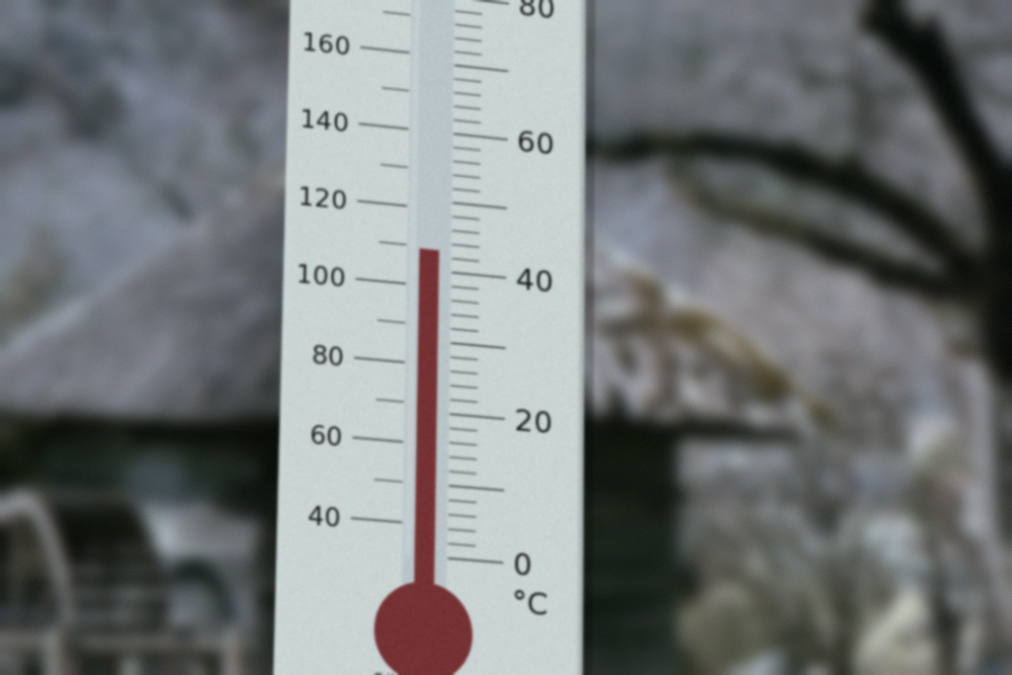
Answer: {"value": 43, "unit": "°C"}
